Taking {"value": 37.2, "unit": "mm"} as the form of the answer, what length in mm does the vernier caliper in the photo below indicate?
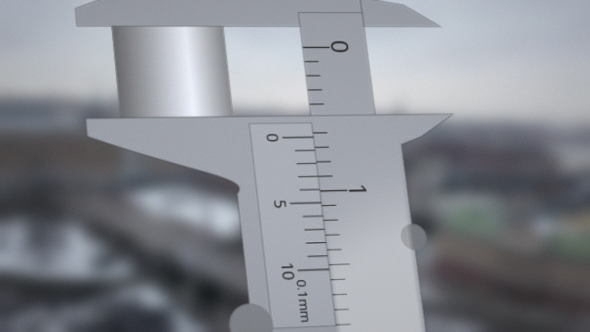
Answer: {"value": 6.3, "unit": "mm"}
